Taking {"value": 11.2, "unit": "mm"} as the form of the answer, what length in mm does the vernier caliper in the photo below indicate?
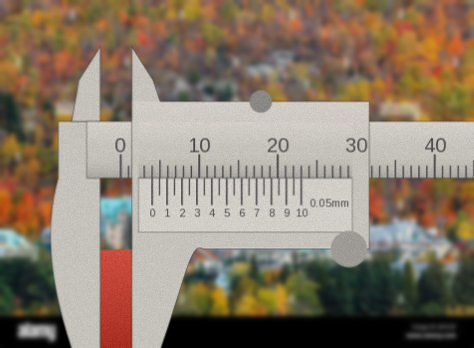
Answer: {"value": 4.0, "unit": "mm"}
